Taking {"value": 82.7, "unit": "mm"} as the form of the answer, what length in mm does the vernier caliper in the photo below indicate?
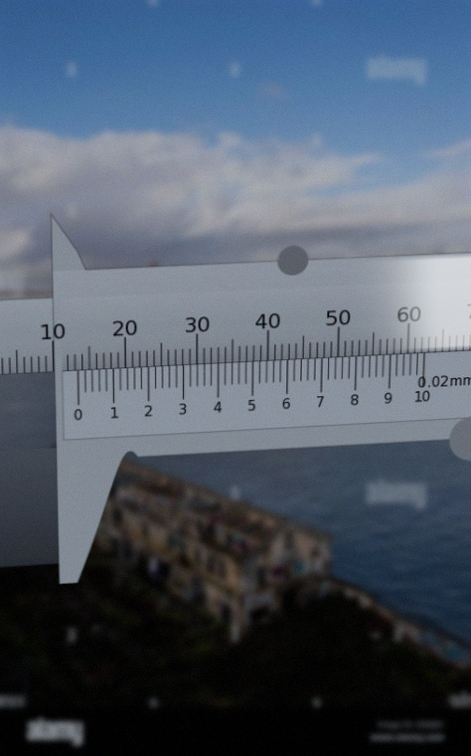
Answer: {"value": 13.4, "unit": "mm"}
